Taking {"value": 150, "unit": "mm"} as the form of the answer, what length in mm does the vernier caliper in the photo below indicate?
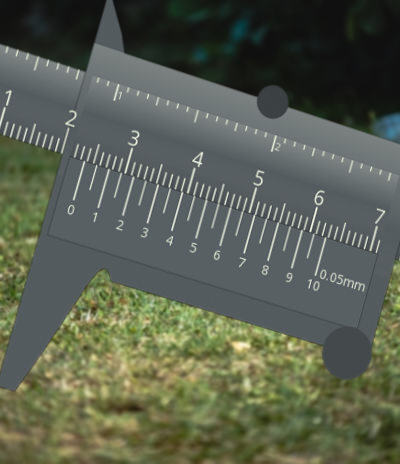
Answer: {"value": 23.6, "unit": "mm"}
